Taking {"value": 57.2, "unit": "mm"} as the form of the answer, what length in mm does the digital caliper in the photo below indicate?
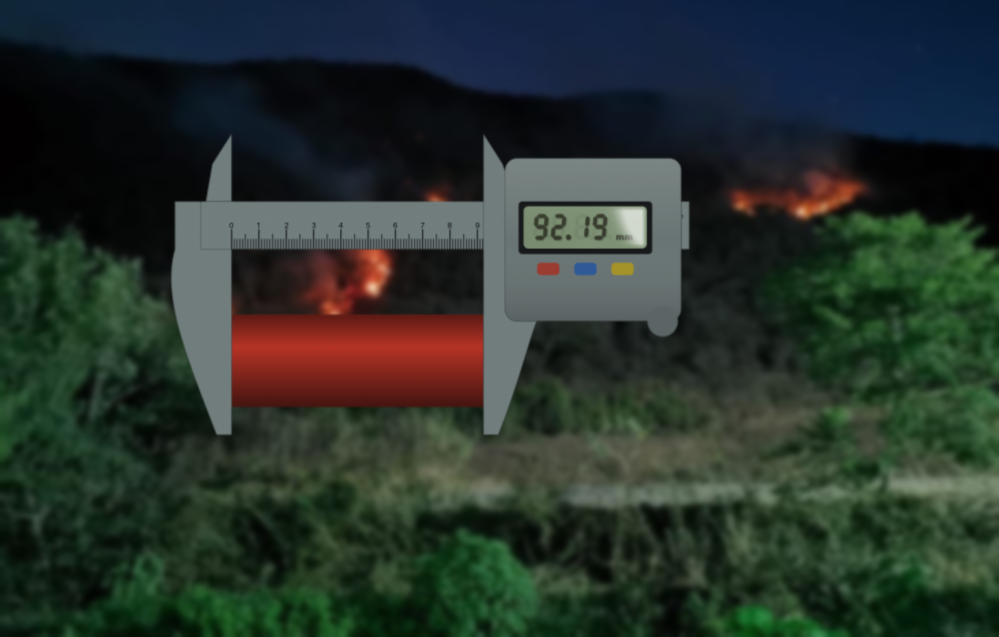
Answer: {"value": 92.19, "unit": "mm"}
